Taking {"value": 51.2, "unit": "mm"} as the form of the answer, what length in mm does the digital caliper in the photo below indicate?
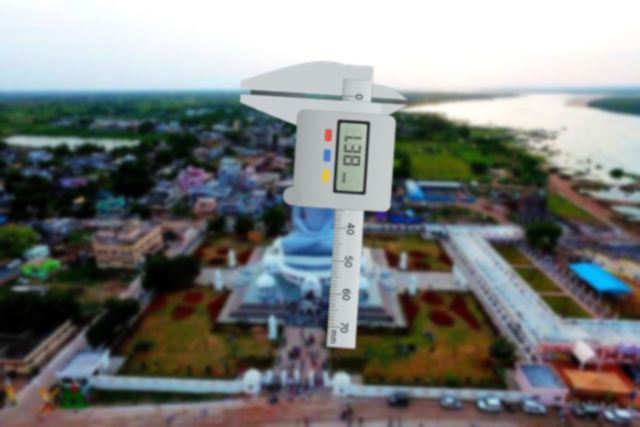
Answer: {"value": 1.38, "unit": "mm"}
